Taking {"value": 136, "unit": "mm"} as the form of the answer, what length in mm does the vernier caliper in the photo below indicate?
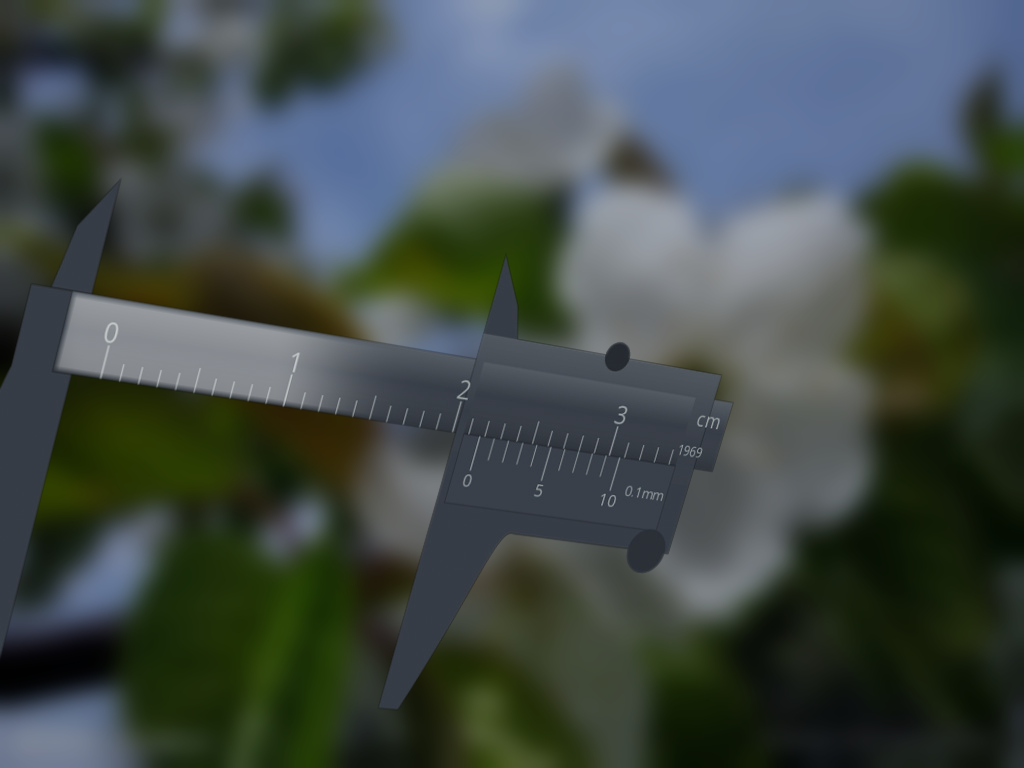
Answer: {"value": 21.7, "unit": "mm"}
